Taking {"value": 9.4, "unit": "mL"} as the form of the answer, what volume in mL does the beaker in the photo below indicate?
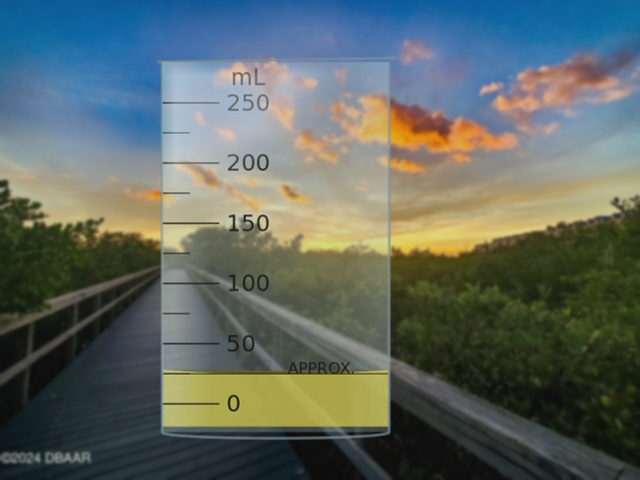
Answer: {"value": 25, "unit": "mL"}
